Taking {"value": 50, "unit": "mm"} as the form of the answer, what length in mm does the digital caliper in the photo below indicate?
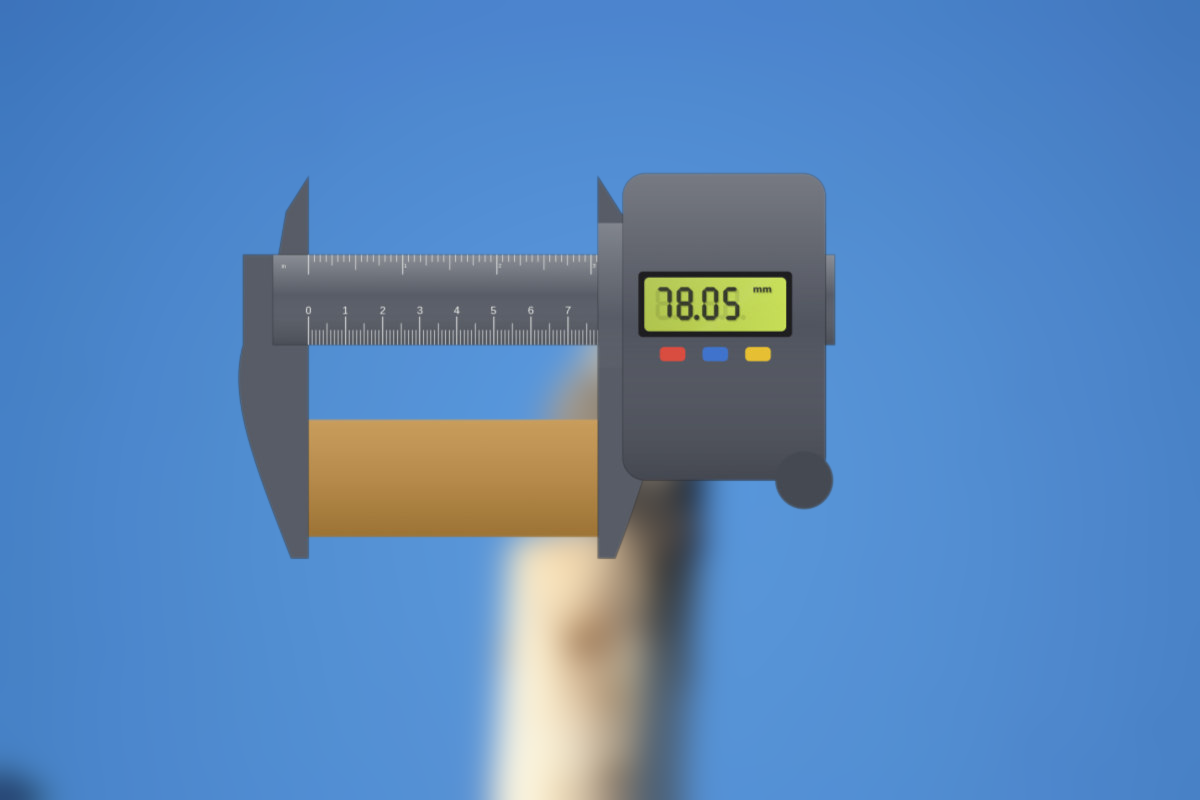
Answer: {"value": 78.05, "unit": "mm"}
